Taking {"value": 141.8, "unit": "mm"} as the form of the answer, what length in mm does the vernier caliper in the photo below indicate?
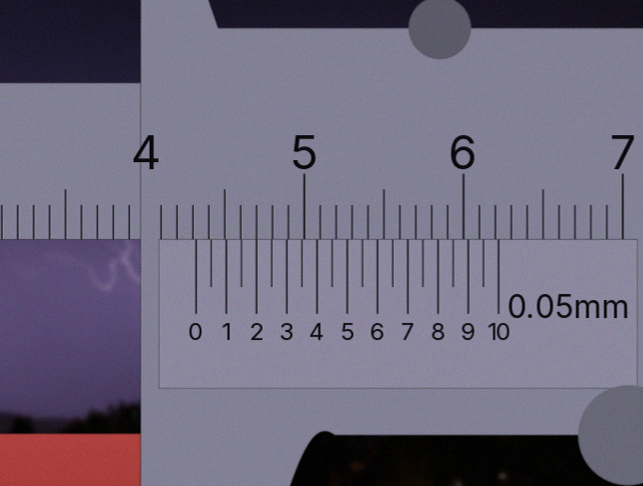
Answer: {"value": 43.2, "unit": "mm"}
